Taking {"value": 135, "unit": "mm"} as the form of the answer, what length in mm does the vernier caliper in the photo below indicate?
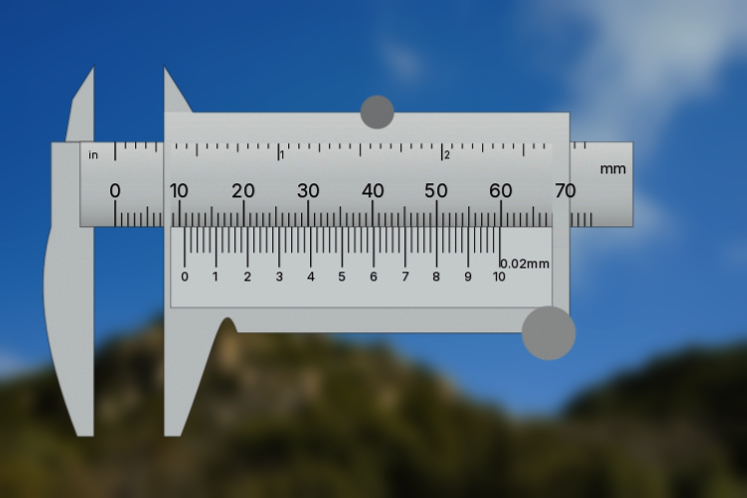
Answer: {"value": 10.8, "unit": "mm"}
